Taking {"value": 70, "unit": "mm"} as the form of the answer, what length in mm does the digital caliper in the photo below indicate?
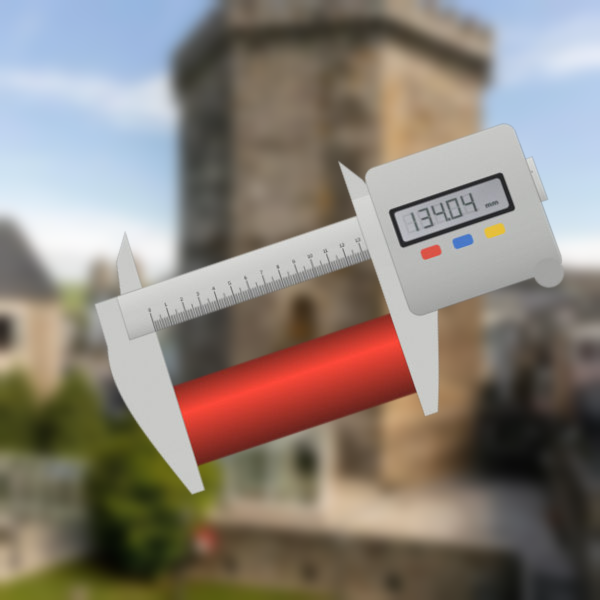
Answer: {"value": 134.04, "unit": "mm"}
